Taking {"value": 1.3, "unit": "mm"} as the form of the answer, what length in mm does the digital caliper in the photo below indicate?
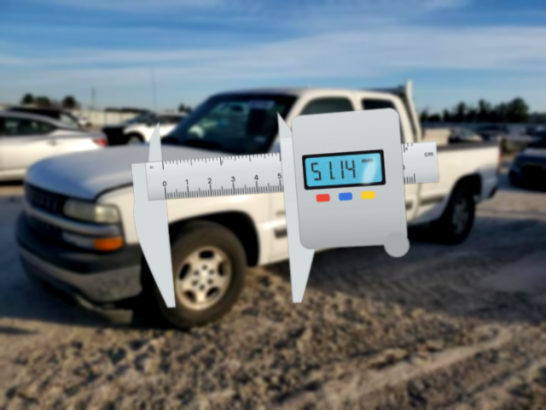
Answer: {"value": 51.14, "unit": "mm"}
